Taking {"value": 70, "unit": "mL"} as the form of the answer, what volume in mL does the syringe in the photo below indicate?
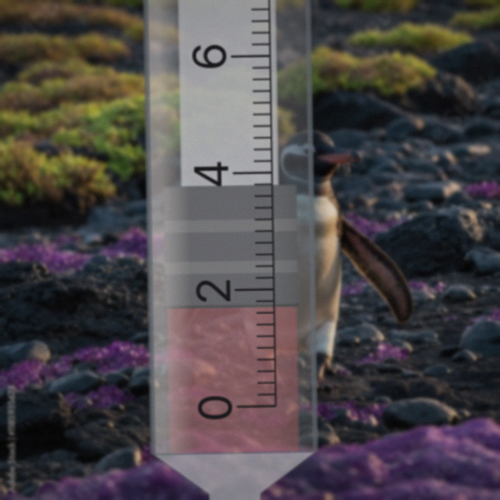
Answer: {"value": 1.7, "unit": "mL"}
